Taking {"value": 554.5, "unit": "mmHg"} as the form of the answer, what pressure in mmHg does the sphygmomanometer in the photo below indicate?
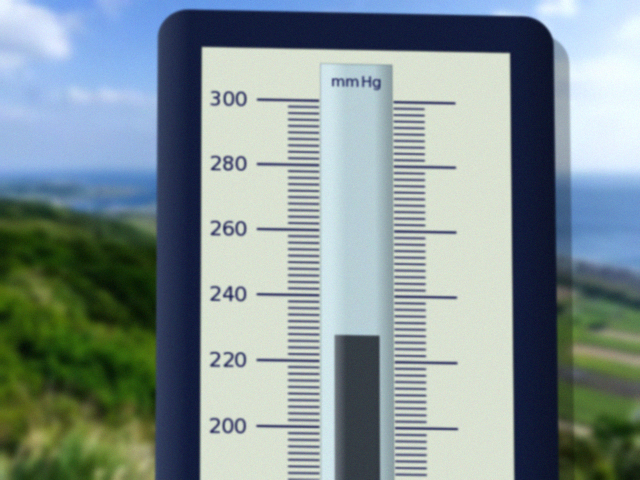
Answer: {"value": 228, "unit": "mmHg"}
